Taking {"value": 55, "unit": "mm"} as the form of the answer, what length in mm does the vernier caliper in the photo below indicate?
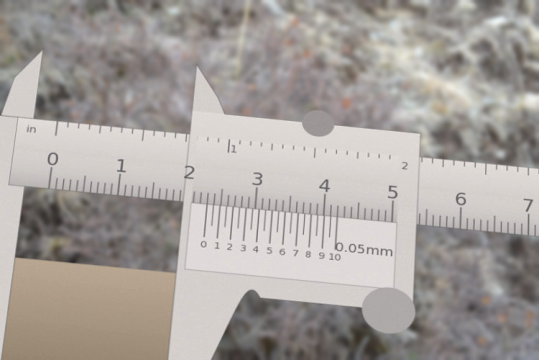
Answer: {"value": 23.0, "unit": "mm"}
